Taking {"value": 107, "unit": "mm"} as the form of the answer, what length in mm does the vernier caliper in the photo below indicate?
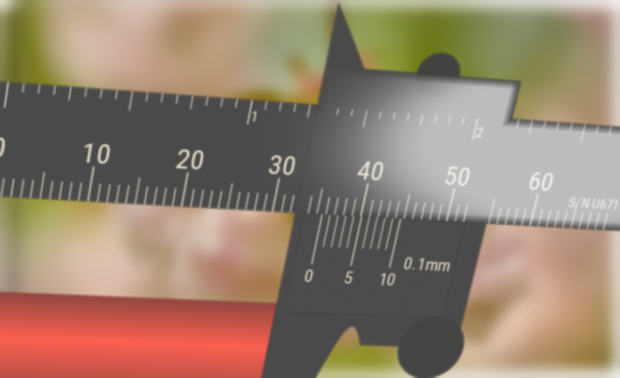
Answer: {"value": 35.6, "unit": "mm"}
